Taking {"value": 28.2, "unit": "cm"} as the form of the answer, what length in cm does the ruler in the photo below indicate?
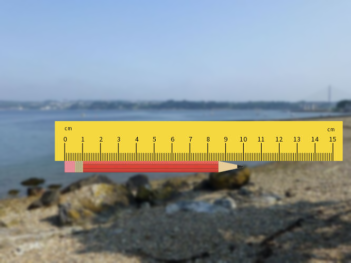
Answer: {"value": 10, "unit": "cm"}
